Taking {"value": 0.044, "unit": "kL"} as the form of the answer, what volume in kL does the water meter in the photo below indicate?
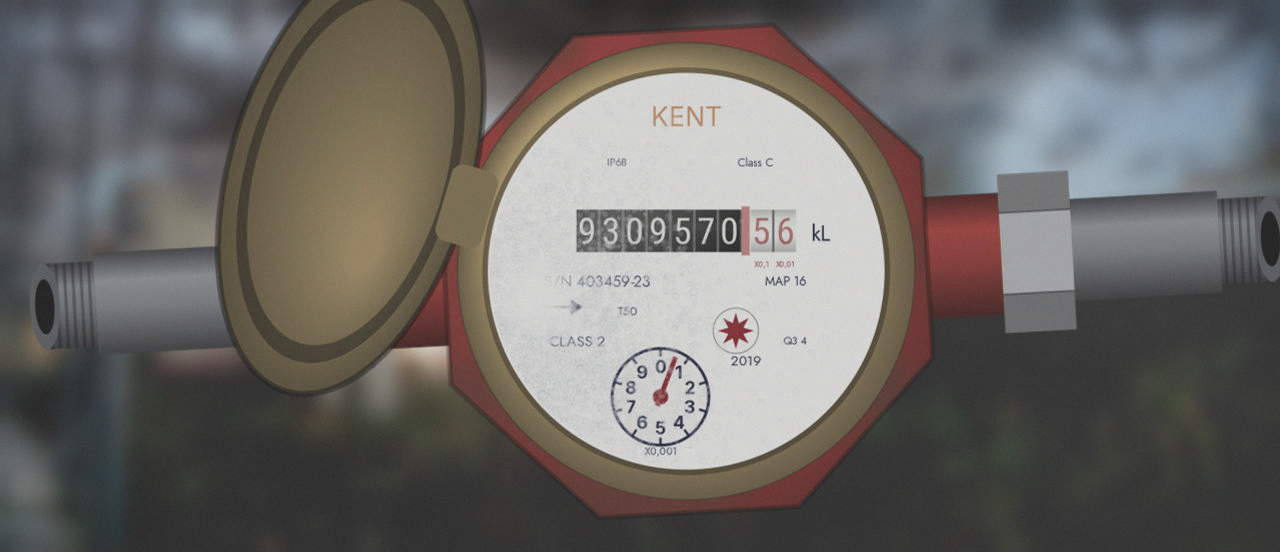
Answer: {"value": 9309570.560, "unit": "kL"}
